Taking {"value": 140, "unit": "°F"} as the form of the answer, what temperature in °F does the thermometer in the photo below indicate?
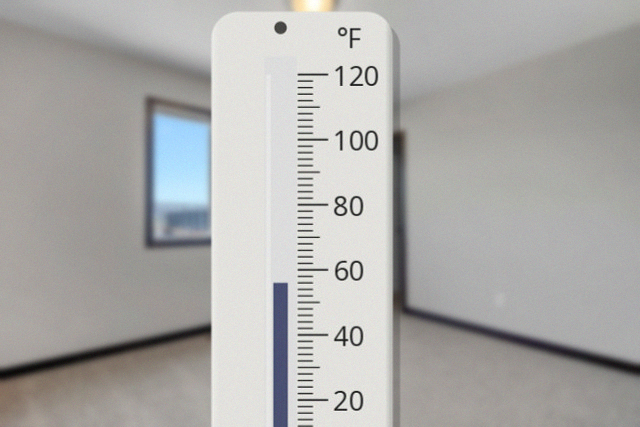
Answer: {"value": 56, "unit": "°F"}
